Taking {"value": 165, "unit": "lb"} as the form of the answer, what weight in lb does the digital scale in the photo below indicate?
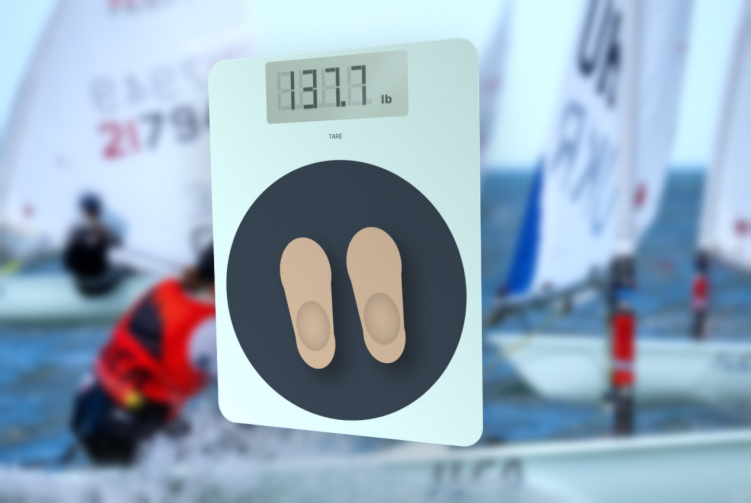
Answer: {"value": 137.7, "unit": "lb"}
